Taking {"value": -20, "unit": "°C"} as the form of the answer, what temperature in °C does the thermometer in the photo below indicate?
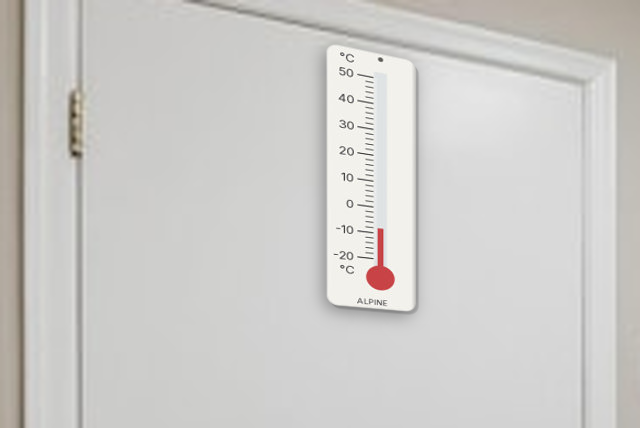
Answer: {"value": -8, "unit": "°C"}
